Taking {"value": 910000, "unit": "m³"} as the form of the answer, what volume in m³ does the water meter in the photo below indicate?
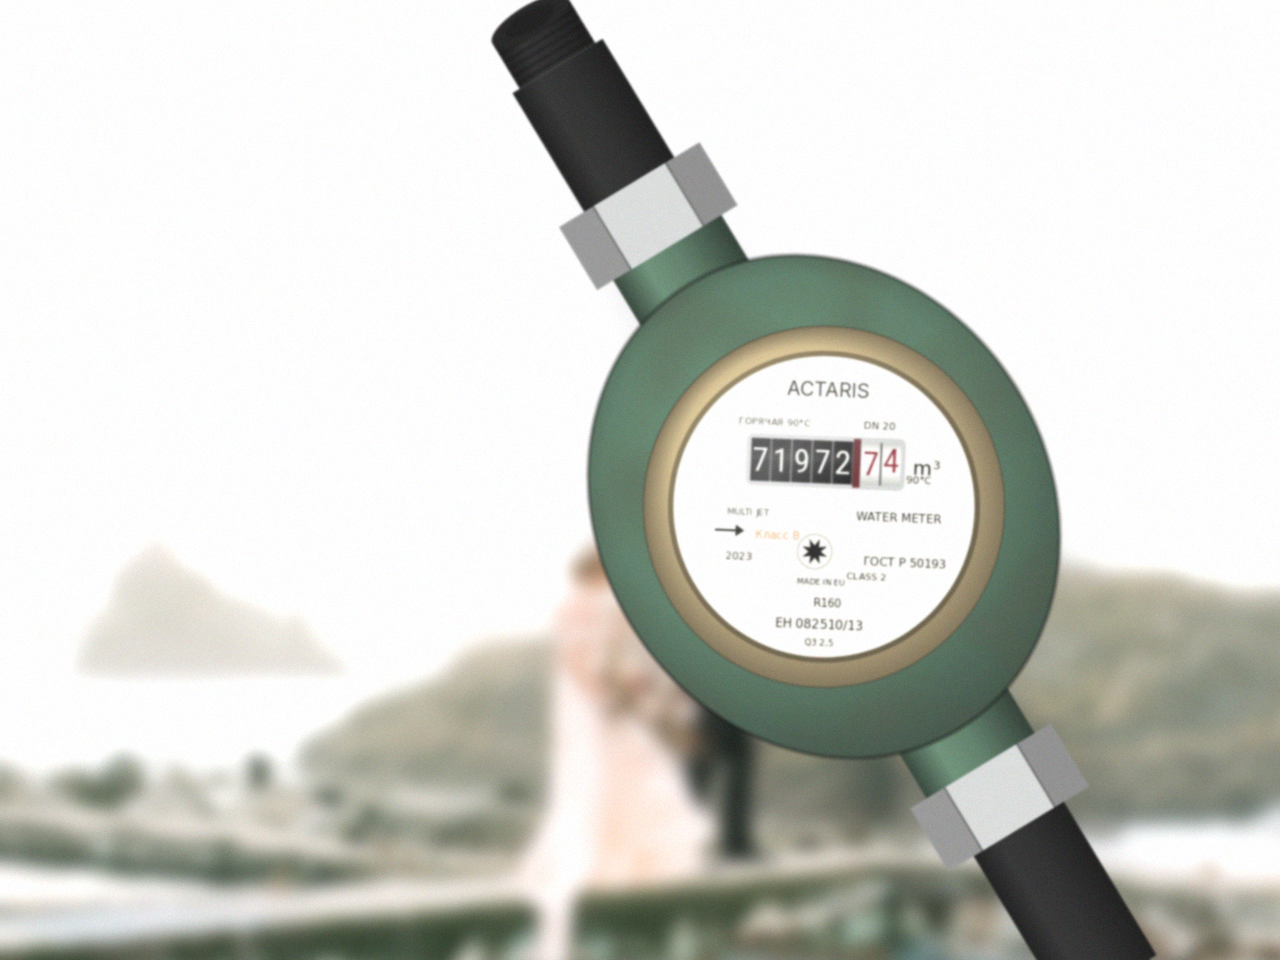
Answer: {"value": 71972.74, "unit": "m³"}
